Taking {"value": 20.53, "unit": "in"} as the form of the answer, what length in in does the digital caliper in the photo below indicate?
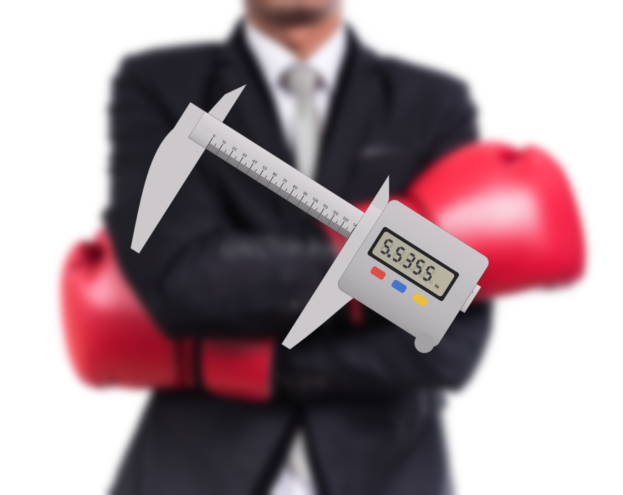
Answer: {"value": 5.5355, "unit": "in"}
